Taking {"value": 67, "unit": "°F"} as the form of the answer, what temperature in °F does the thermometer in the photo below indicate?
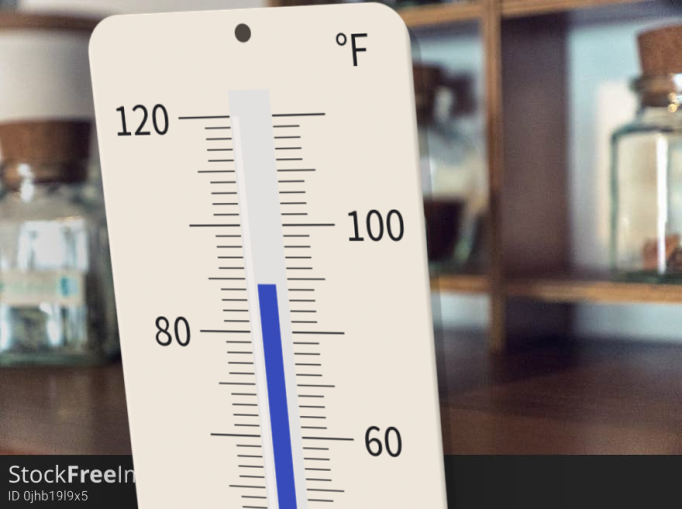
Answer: {"value": 89, "unit": "°F"}
